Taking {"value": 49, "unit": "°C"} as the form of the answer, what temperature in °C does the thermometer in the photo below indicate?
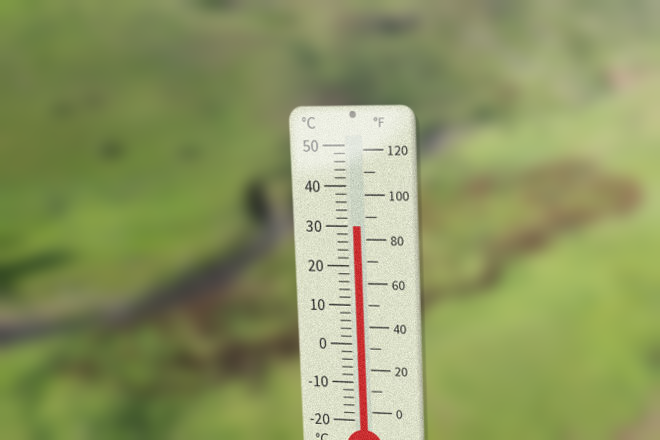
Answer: {"value": 30, "unit": "°C"}
